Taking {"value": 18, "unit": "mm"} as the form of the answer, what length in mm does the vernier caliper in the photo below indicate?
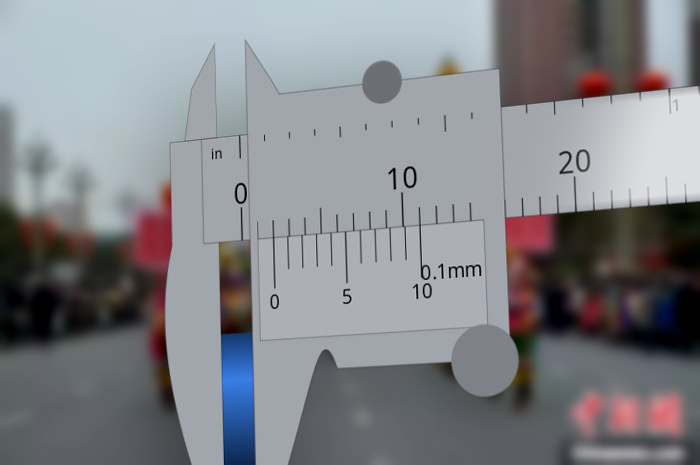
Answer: {"value": 2.0, "unit": "mm"}
